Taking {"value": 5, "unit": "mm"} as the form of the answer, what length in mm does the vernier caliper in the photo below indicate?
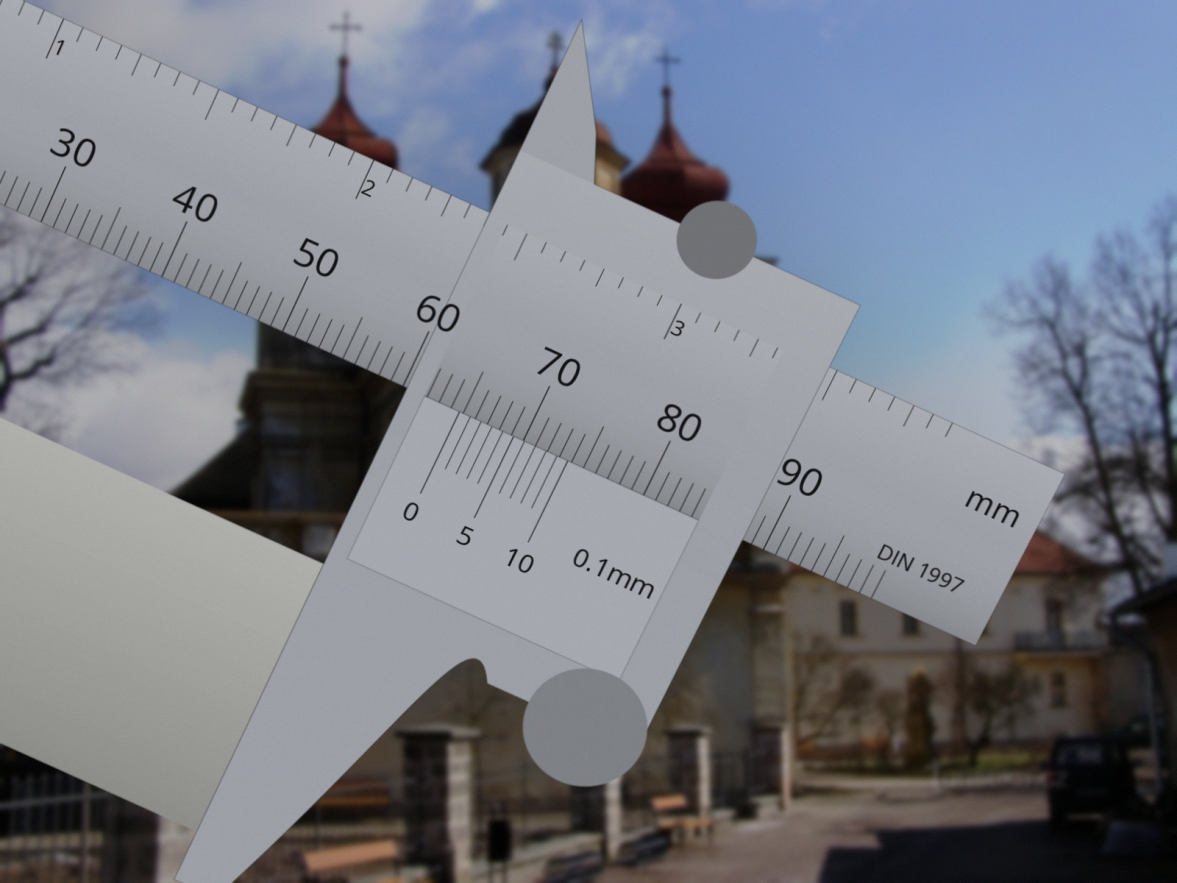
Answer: {"value": 64.7, "unit": "mm"}
